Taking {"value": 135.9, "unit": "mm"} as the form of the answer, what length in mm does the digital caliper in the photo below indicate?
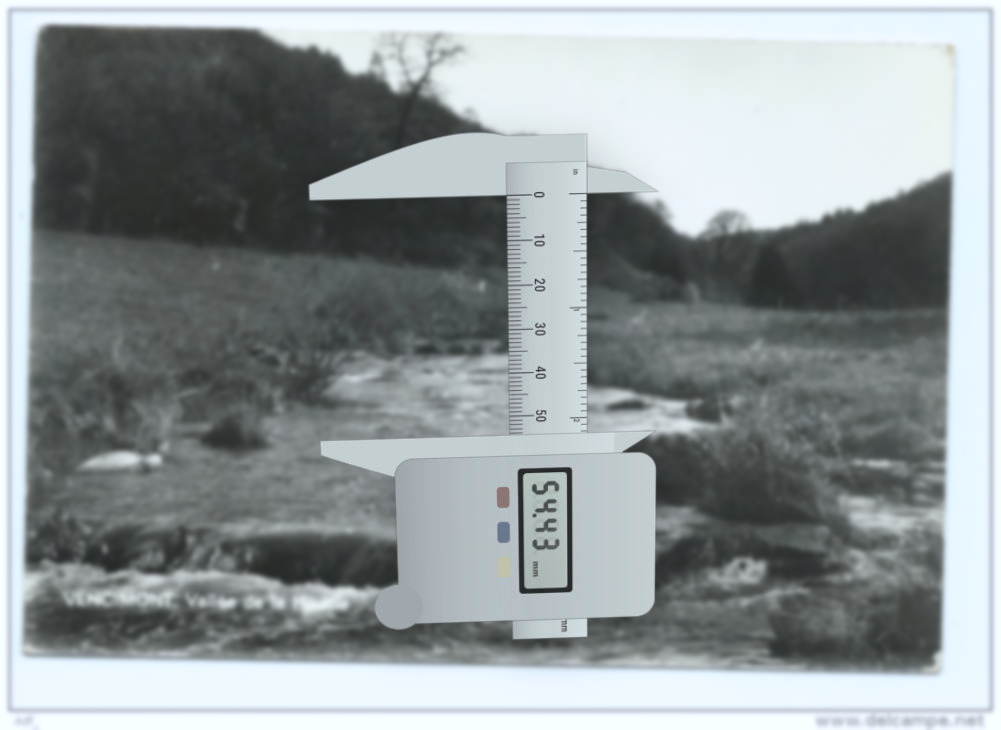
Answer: {"value": 54.43, "unit": "mm"}
